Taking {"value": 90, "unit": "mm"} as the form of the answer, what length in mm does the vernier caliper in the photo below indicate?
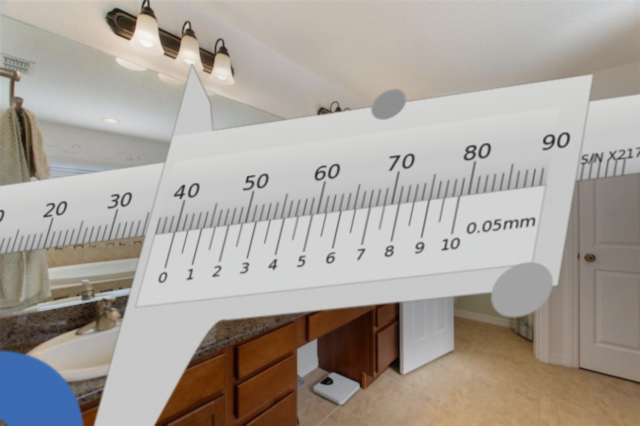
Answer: {"value": 39.8, "unit": "mm"}
